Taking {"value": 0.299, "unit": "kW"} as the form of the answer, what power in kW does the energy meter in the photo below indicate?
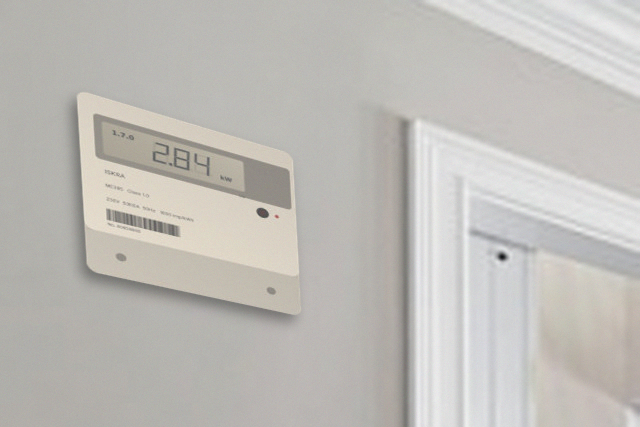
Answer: {"value": 2.84, "unit": "kW"}
